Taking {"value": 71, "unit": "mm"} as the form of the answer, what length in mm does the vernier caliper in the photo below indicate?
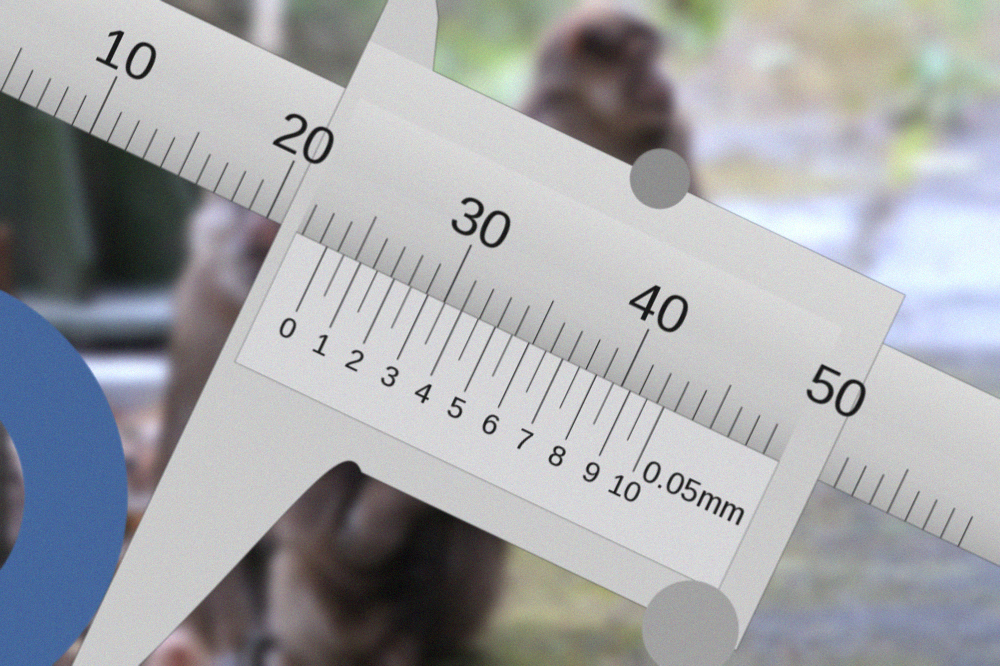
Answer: {"value": 23.4, "unit": "mm"}
